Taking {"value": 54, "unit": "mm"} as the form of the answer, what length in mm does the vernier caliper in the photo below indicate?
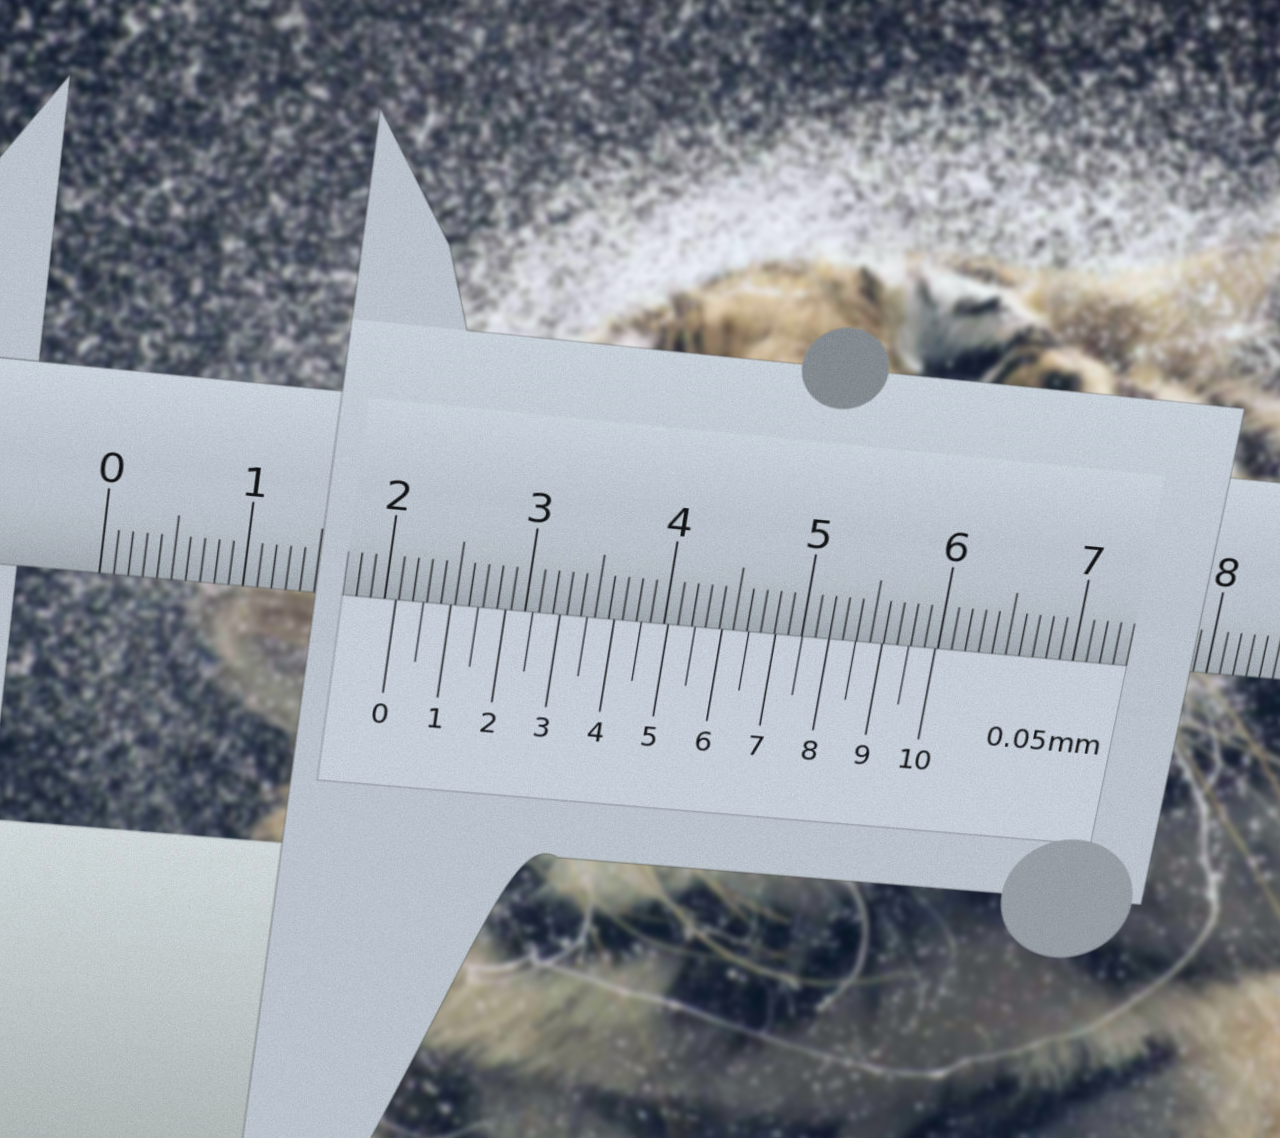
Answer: {"value": 20.8, "unit": "mm"}
